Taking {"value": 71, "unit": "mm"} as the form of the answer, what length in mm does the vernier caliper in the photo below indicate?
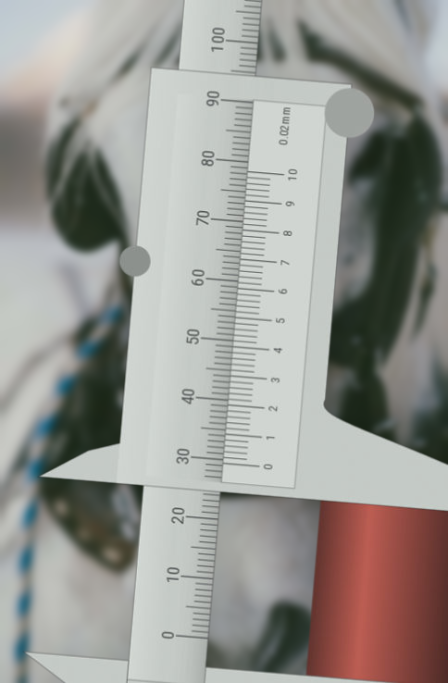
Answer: {"value": 29.4, "unit": "mm"}
